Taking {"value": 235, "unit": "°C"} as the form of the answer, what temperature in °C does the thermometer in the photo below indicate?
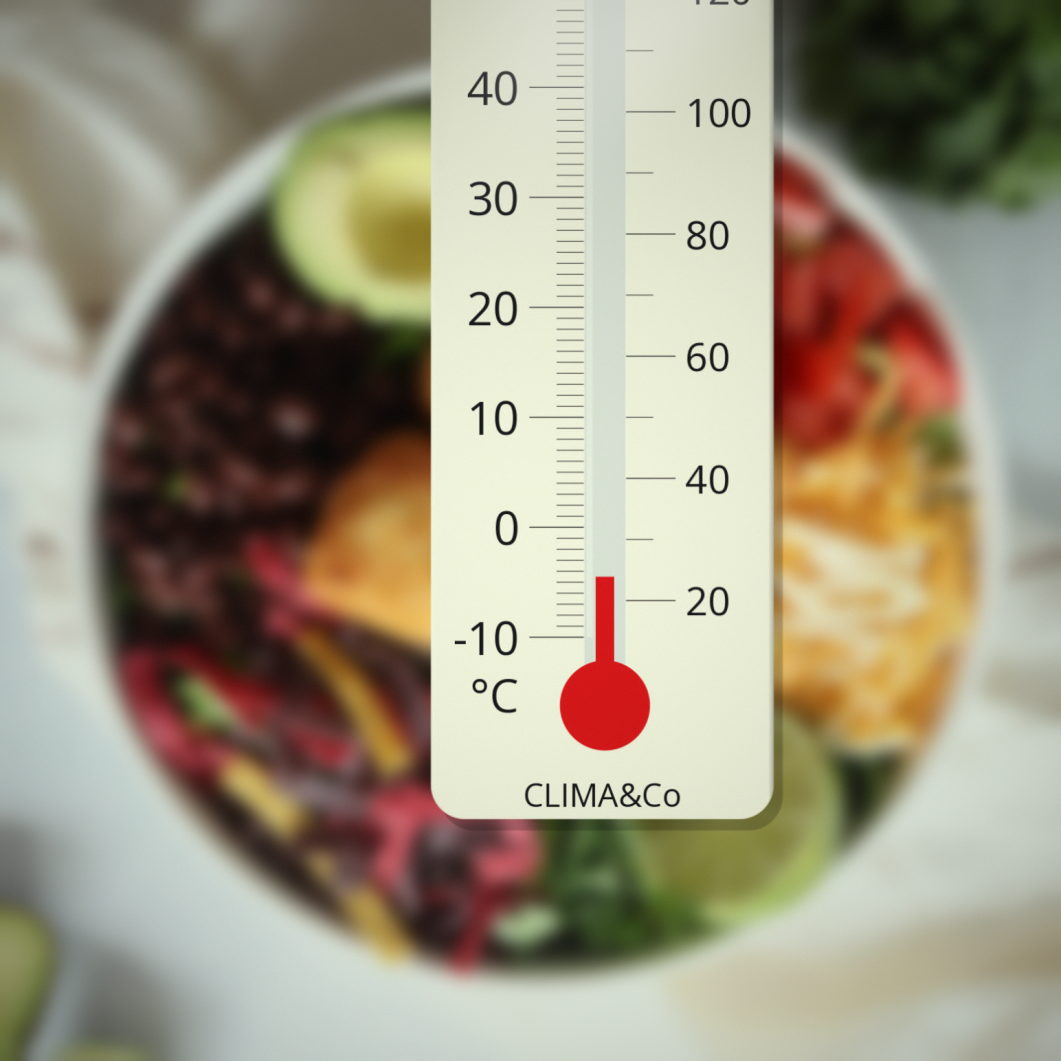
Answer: {"value": -4.5, "unit": "°C"}
